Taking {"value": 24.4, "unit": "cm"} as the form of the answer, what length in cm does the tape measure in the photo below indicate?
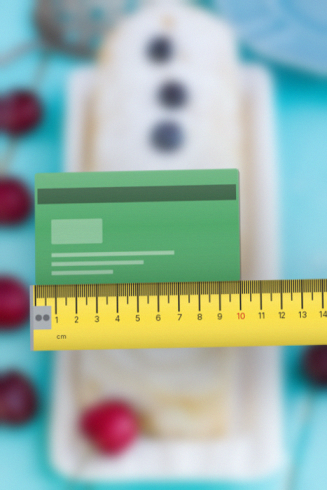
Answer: {"value": 10, "unit": "cm"}
